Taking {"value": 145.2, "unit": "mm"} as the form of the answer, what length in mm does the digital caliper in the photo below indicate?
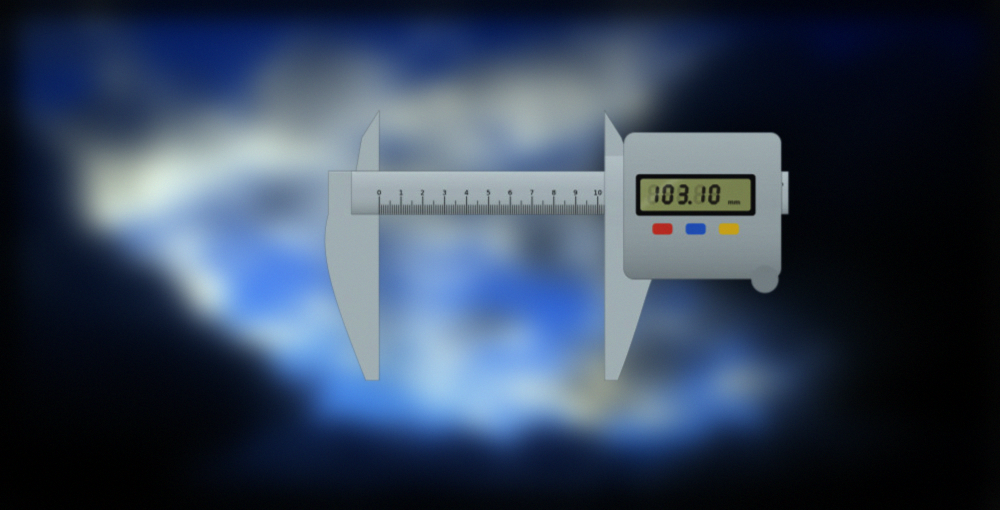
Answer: {"value": 103.10, "unit": "mm"}
